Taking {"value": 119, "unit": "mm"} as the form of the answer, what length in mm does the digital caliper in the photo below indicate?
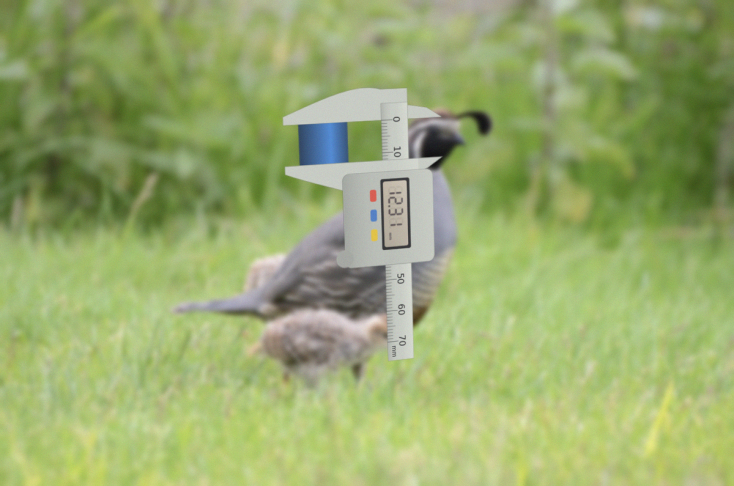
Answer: {"value": 12.31, "unit": "mm"}
